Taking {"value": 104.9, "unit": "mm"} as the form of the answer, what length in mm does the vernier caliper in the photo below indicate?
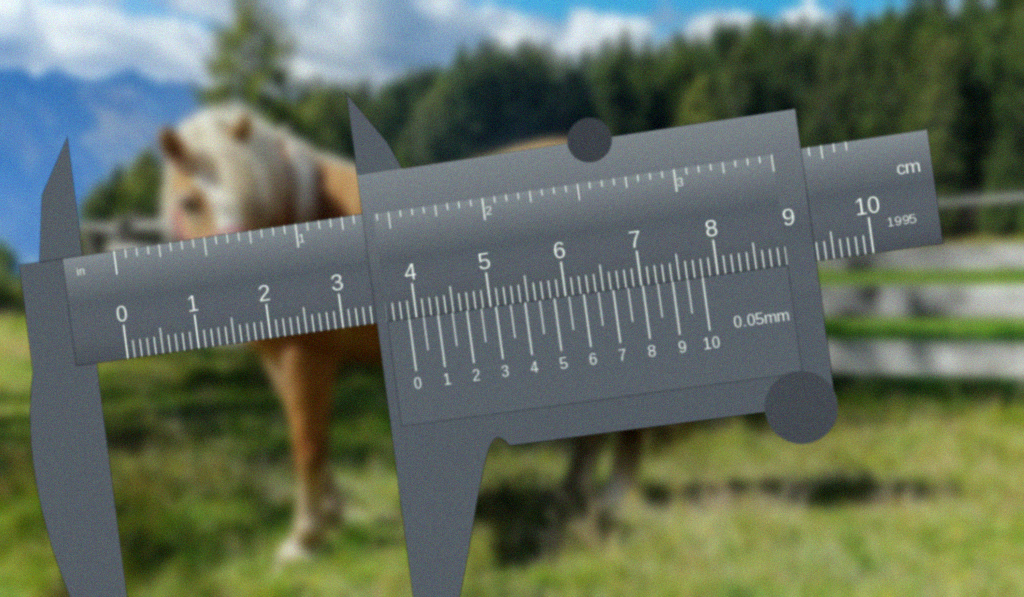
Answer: {"value": 39.0, "unit": "mm"}
